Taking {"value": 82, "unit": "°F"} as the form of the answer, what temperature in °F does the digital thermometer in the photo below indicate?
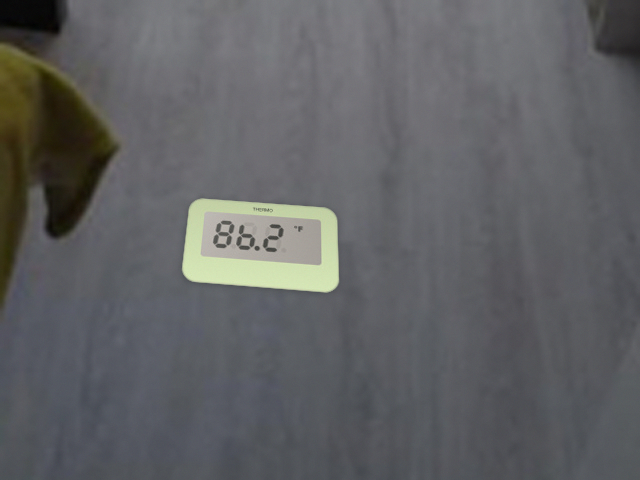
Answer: {"value": 86.2, "unit": "°F"}
